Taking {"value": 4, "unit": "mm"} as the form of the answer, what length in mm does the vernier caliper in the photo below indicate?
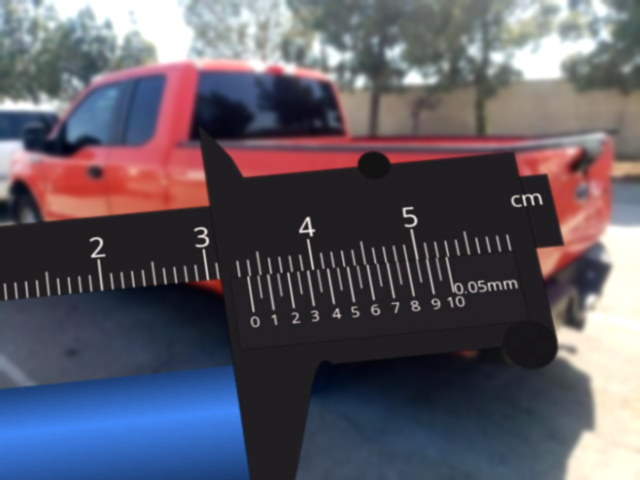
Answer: {"value": 33.8, "unit": "mm"}
